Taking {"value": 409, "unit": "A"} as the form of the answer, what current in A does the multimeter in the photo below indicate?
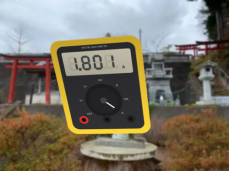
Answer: {"value": 1.801, "unit": "A"}
